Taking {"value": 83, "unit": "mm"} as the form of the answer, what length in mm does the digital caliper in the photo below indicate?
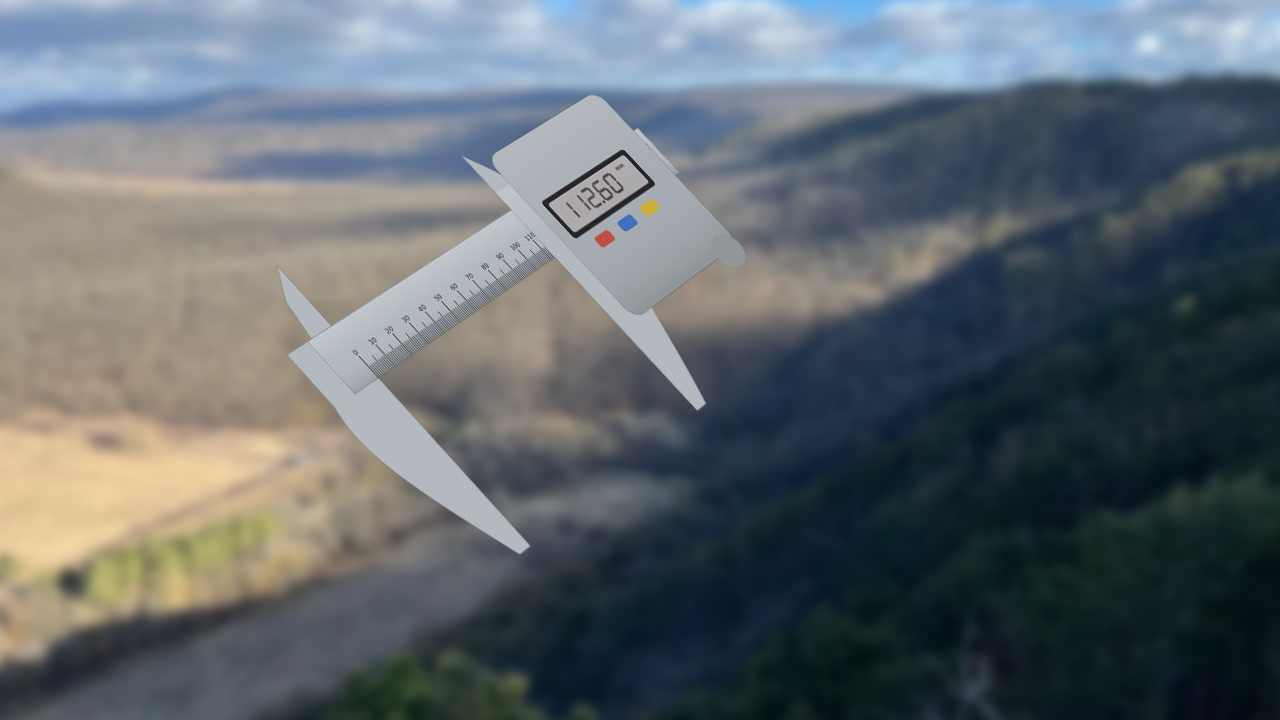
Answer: {"value": 112.60, "unit": "mm"}
